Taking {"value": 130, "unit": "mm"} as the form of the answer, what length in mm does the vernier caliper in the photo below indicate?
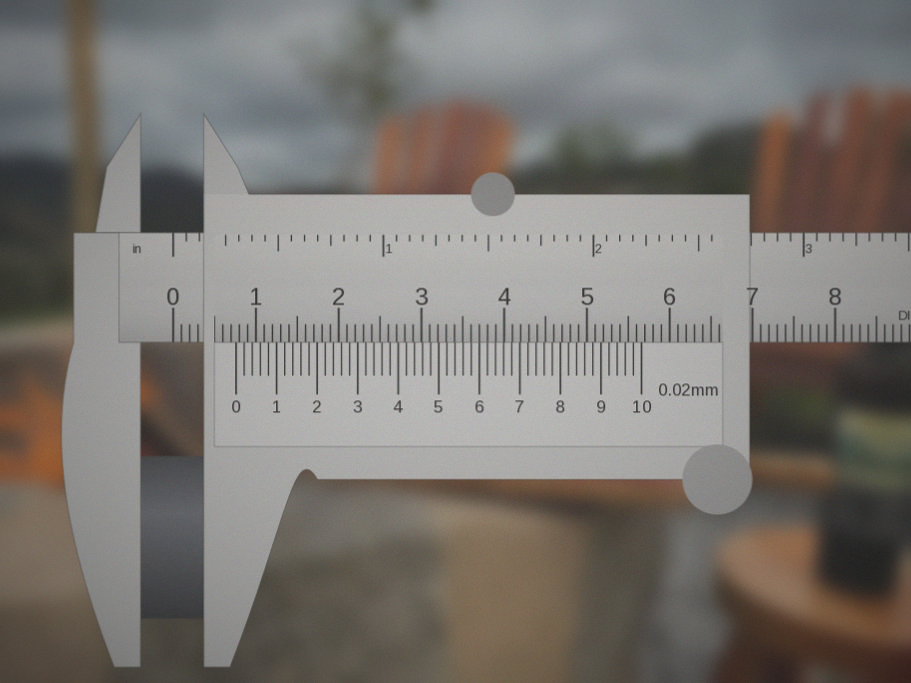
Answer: {"value": 7.6, "unit": "mm"}
